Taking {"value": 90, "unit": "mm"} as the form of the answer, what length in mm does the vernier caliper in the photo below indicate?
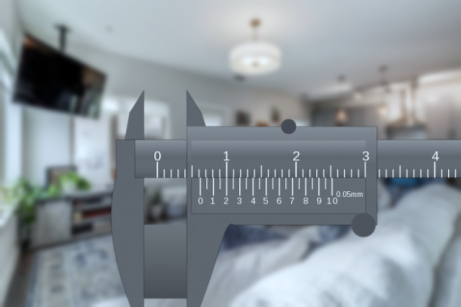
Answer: {"value": 6.2, "unit": "mm"}
